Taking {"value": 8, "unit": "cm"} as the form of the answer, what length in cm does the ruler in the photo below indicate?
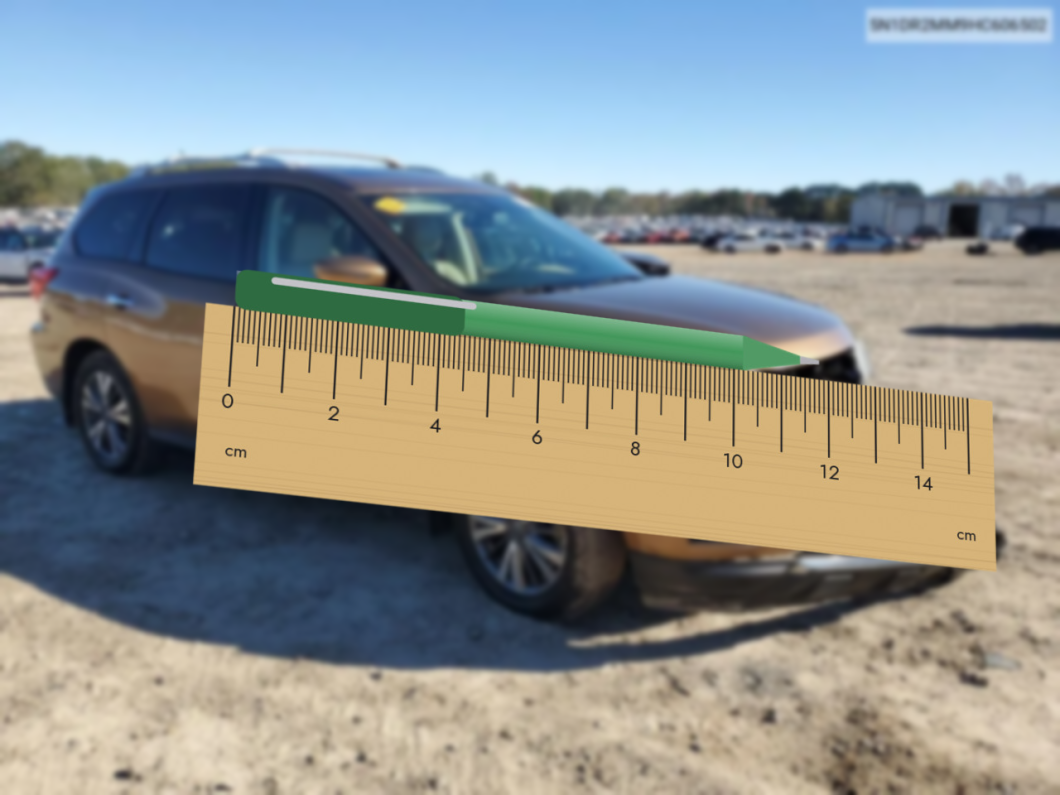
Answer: {"value": 11.8, "unit": "cm"}
